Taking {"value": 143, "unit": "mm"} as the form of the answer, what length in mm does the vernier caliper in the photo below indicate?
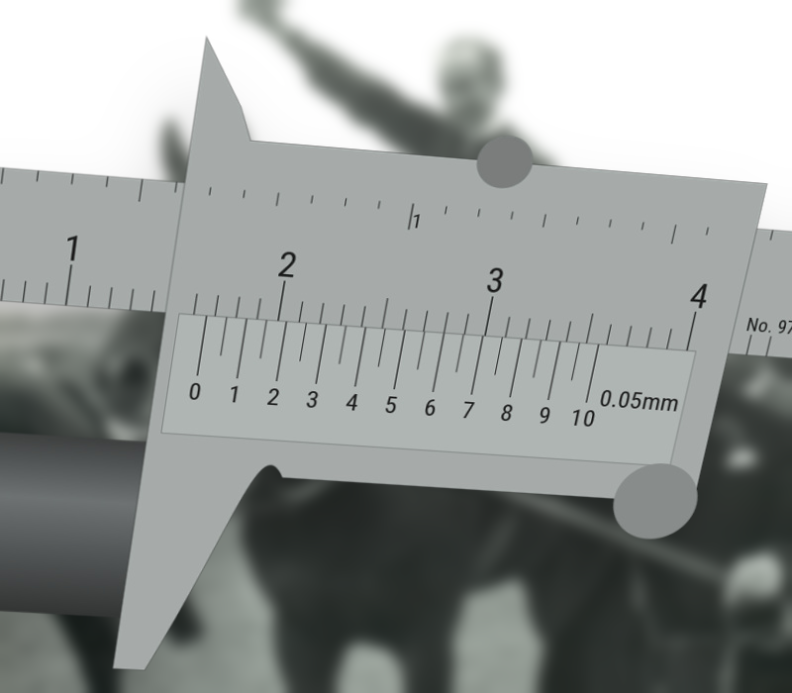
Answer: {"value": 16.6, "unit": "mm"}
